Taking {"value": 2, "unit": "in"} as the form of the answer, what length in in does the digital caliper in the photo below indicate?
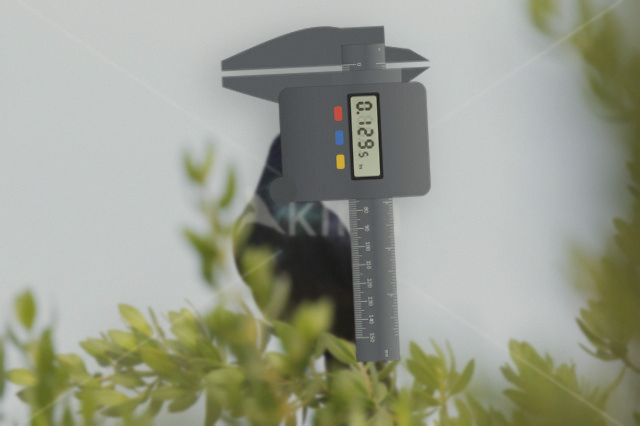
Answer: {"value": 0.1295, "unit": "in"}
